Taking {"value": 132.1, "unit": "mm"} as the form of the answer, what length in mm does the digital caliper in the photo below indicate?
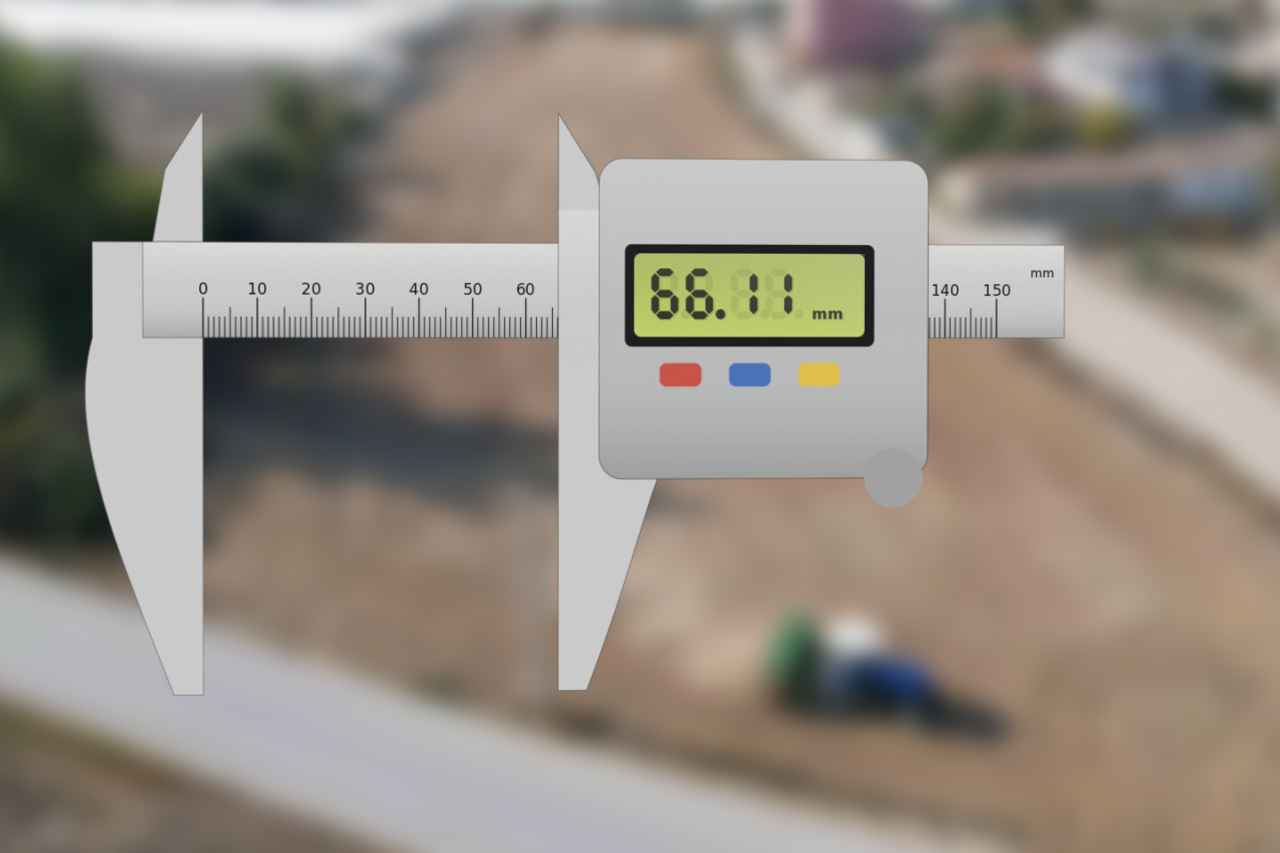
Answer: {"value": 66.11, "unit": "mm"}
